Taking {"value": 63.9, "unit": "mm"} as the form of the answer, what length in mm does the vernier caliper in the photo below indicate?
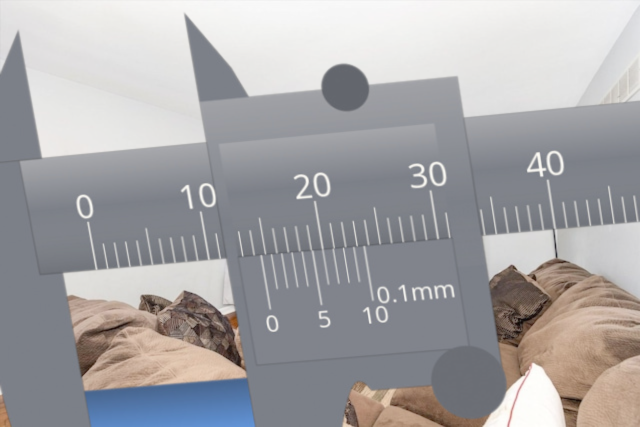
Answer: {"value": 14.6, "unit": "mm"}
